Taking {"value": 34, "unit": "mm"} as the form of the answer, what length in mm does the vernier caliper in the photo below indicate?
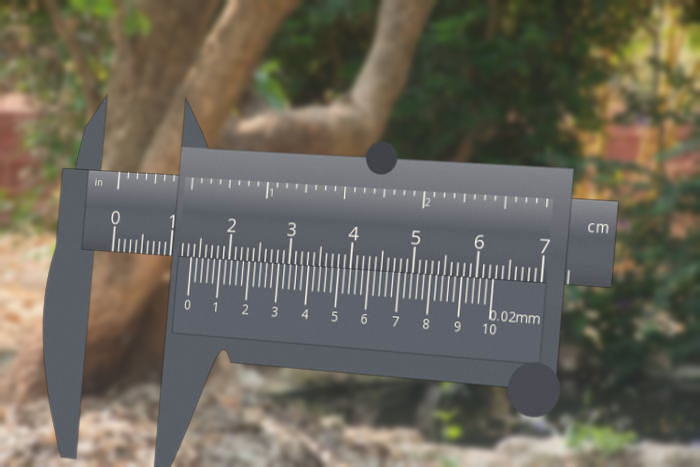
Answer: {"value": 13.6, "unit": "mm"}
